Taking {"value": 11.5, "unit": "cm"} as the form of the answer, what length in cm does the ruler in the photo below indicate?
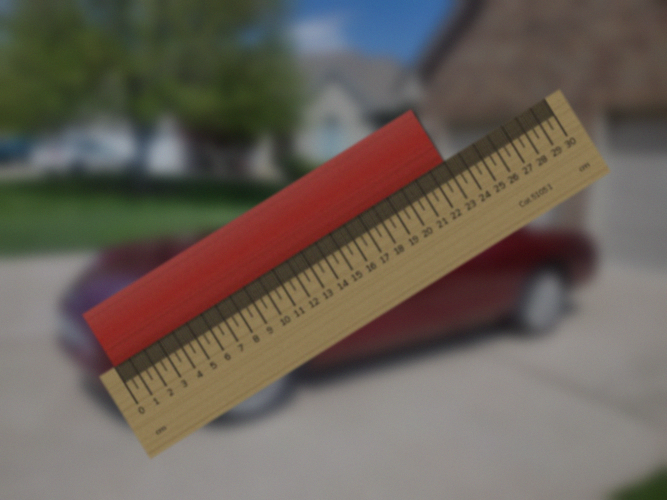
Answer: {"value": 23, "unit": "cm"}
